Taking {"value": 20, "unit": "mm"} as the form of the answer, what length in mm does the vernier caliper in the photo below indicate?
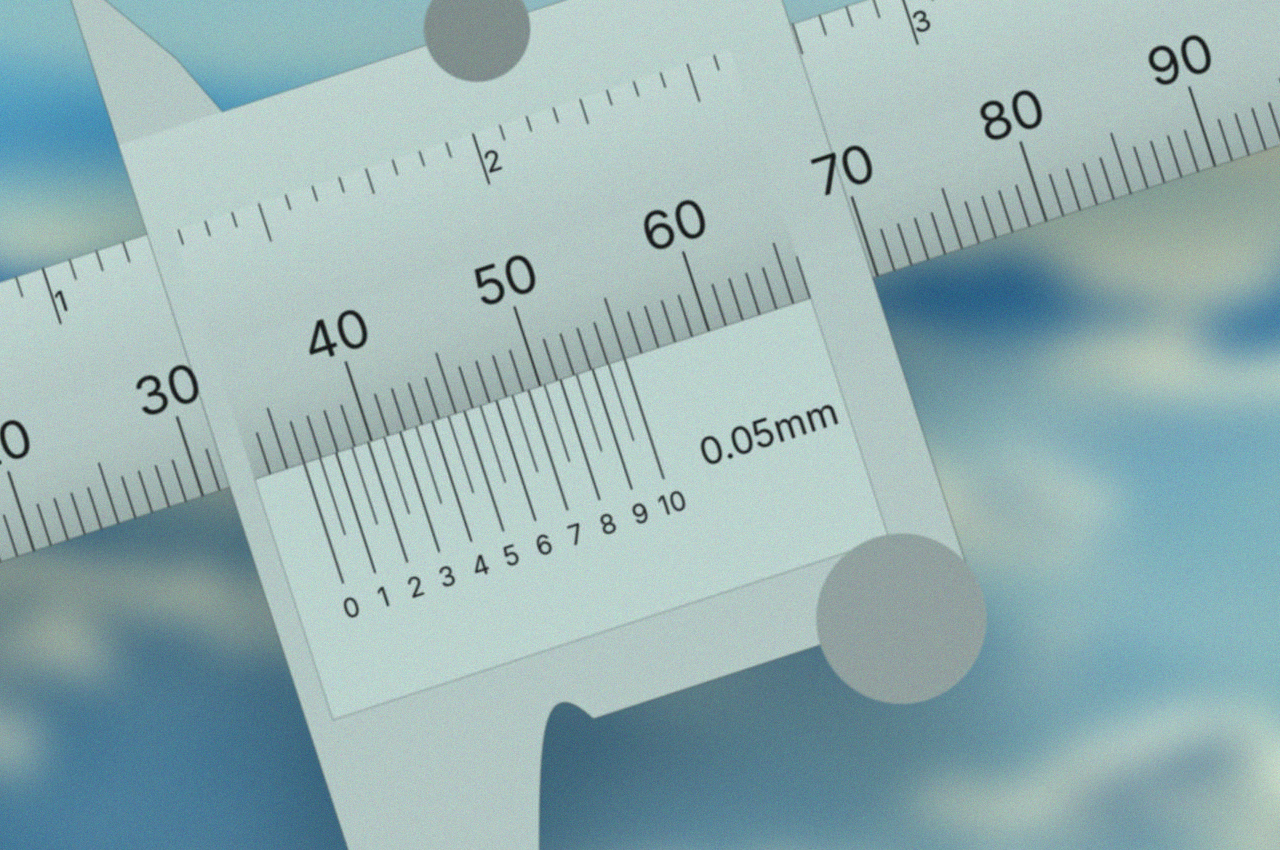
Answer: {"value": 36.0, "unit": "mm"}
